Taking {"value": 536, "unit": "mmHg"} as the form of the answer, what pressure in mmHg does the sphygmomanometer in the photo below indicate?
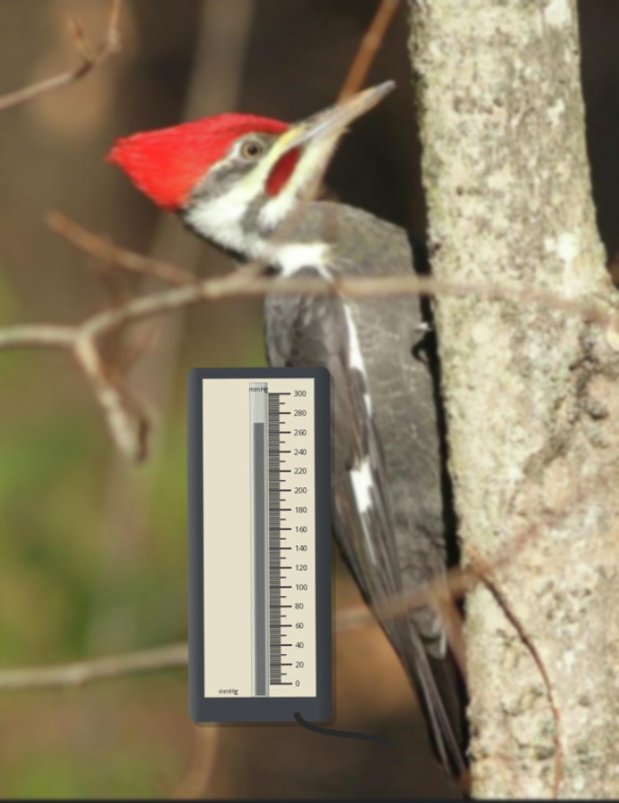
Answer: {"value": 270, "unit": "mmHg"}
